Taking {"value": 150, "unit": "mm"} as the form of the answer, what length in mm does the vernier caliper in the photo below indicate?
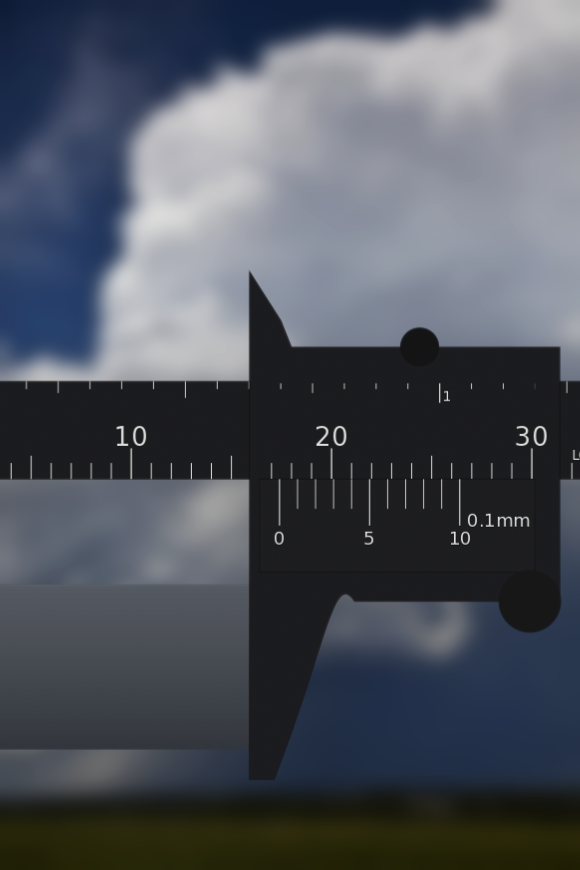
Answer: {"value": 17.4, "unit": "mm"}
